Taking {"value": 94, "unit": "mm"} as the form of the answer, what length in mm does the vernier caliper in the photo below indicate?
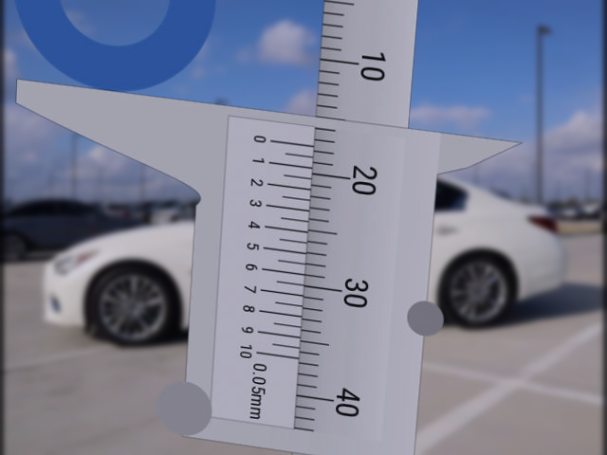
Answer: {"value": 17.6, "unit": "mm"}
